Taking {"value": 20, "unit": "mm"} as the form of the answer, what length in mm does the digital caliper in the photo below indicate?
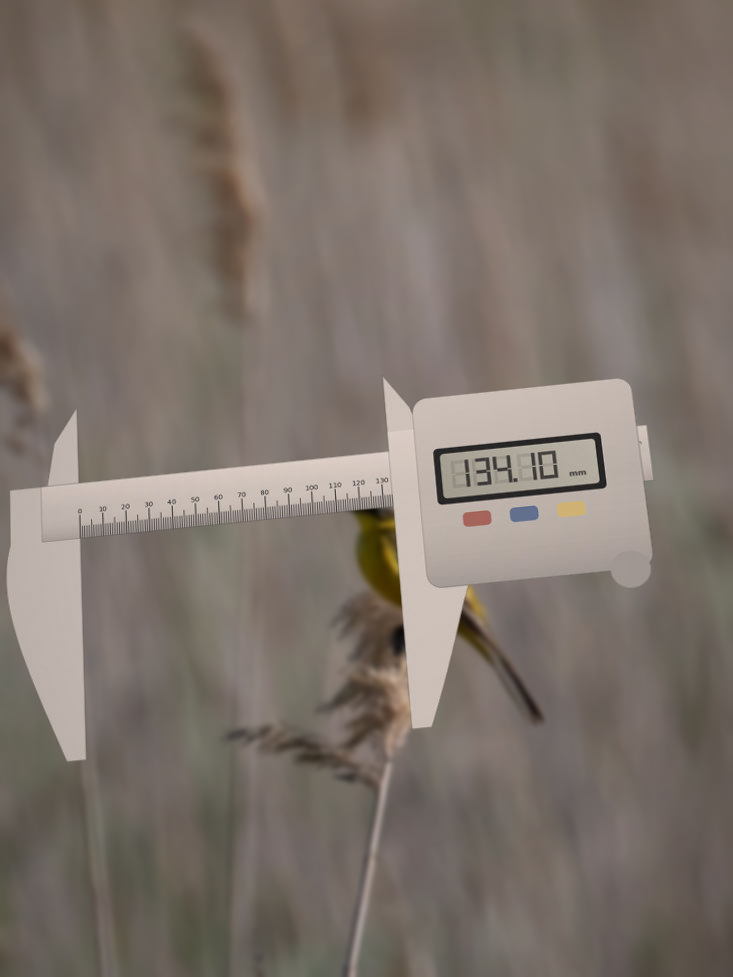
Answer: {"value": 134.10, "unit": "mm"}
